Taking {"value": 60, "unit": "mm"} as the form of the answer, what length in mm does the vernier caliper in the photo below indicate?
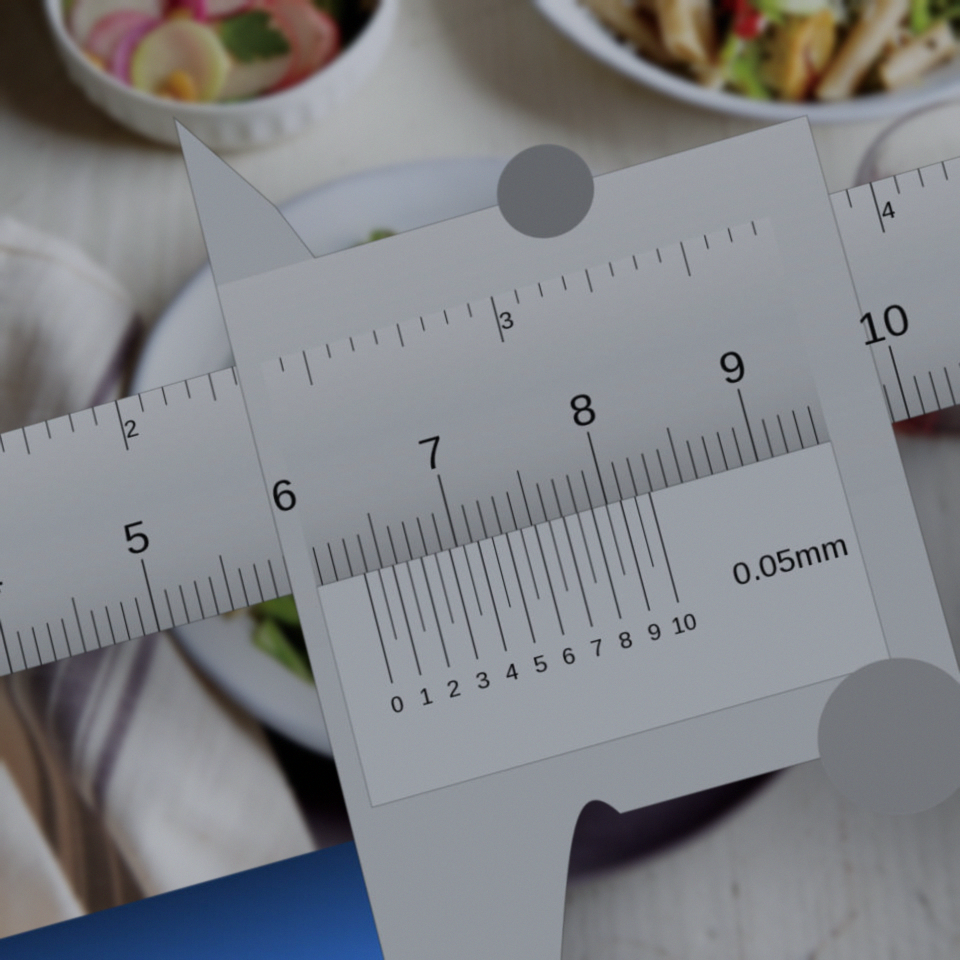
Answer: {"value": 63.8, "unit": "mm"}
